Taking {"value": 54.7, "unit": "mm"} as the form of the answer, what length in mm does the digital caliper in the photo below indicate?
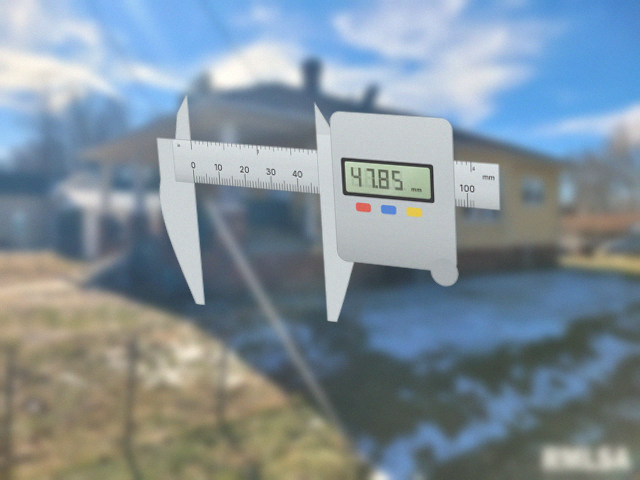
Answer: {"value": 47.85, "unit": "mm"}
